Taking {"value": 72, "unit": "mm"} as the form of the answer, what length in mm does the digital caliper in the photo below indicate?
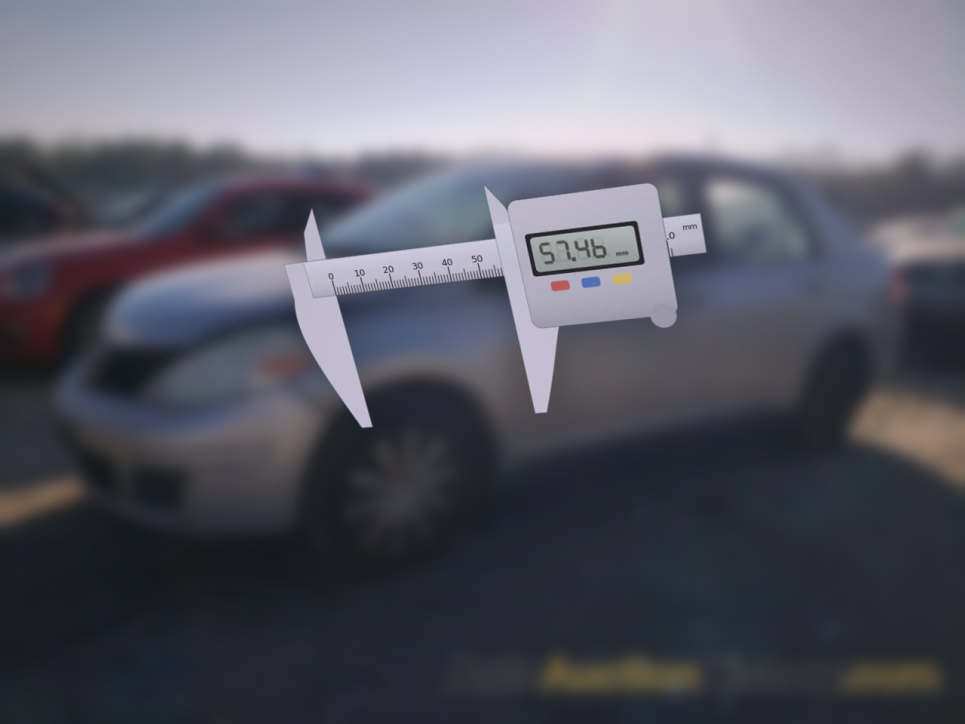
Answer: {"value": 57.46, "unit": "mm"}
